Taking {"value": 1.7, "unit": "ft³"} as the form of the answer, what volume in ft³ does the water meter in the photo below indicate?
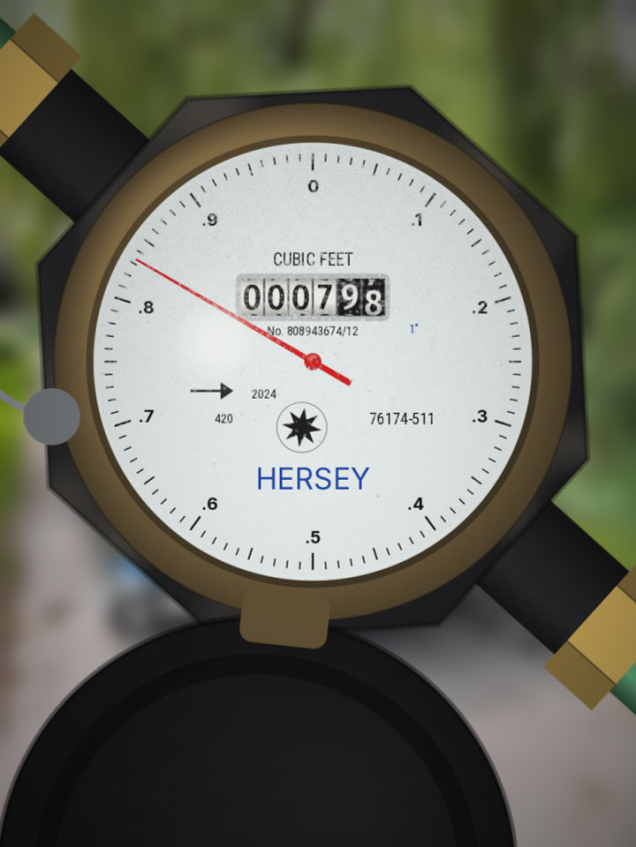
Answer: {"value": 797.83, "unit": "ft³"}
